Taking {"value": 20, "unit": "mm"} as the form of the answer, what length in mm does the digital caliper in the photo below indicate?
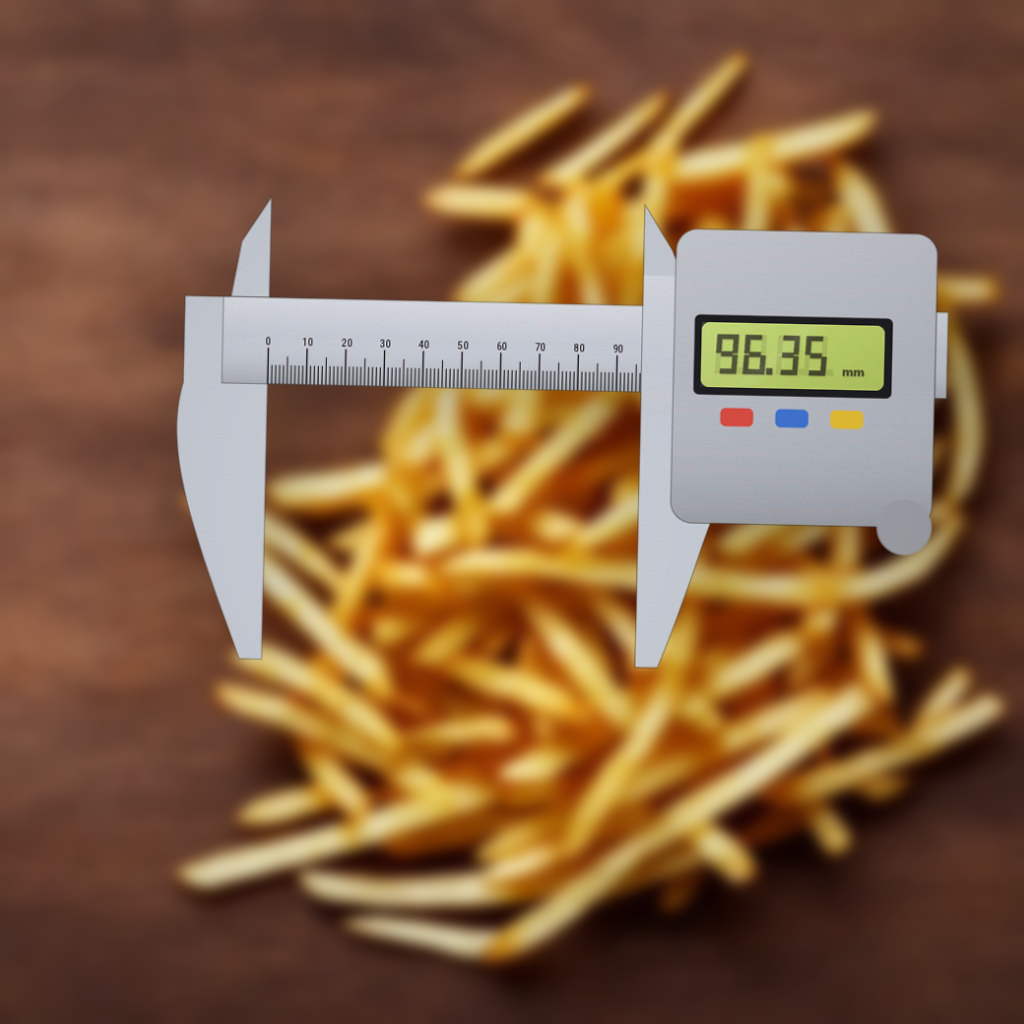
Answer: {"value": 96.35, "unit": "mm"}
